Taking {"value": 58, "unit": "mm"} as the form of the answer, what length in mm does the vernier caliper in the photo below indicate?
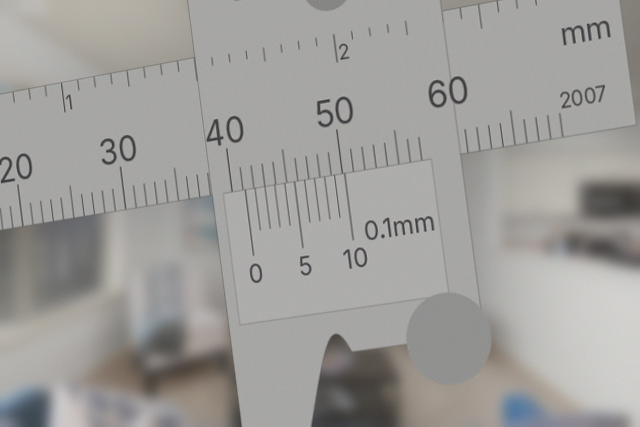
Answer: {"value": 41.2, "unit": "mm"}
